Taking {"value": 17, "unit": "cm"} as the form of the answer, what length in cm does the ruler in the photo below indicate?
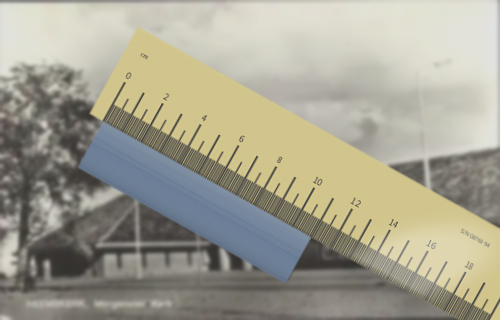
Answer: {"value": 11, "unit": "cm"}
